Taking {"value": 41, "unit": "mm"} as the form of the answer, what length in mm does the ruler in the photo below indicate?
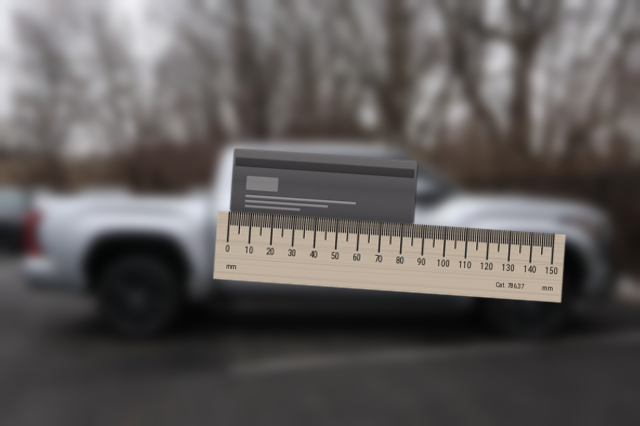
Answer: {"value": 85, "unit": "mm"}
